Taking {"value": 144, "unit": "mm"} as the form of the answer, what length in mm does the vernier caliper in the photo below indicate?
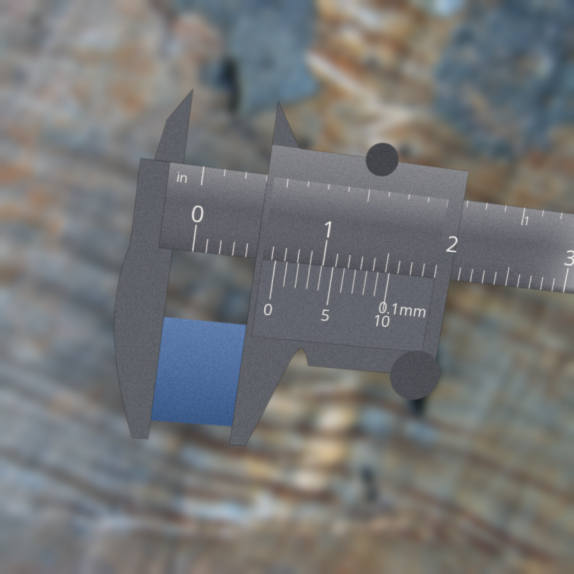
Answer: {"value": 6.3, "unit": "mm"}
